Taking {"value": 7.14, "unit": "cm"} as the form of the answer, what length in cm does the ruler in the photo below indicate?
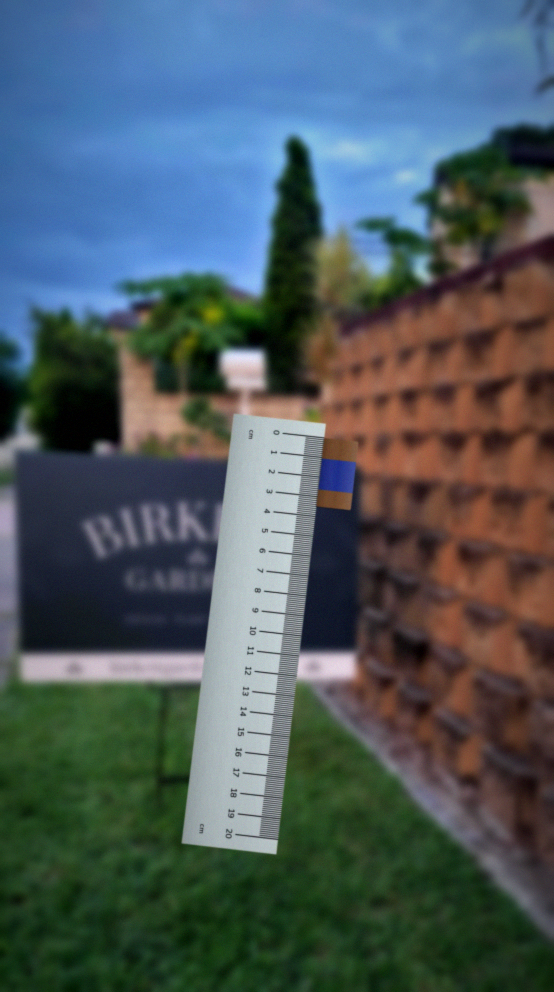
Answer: {"value": 3.5, "unit": "cm"}
